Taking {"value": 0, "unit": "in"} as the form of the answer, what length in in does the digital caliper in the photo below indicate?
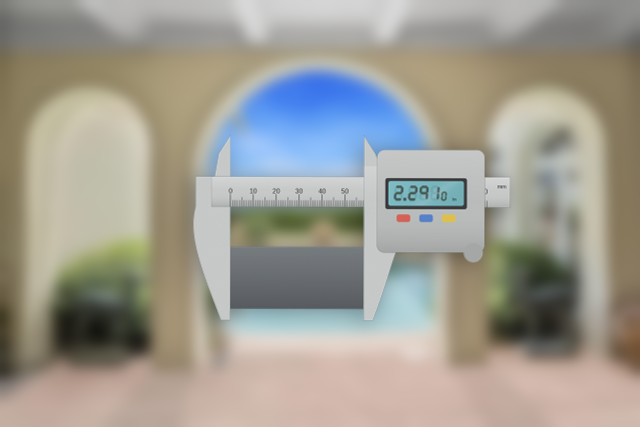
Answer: {"value": 2.2910, "unit": "in"}
